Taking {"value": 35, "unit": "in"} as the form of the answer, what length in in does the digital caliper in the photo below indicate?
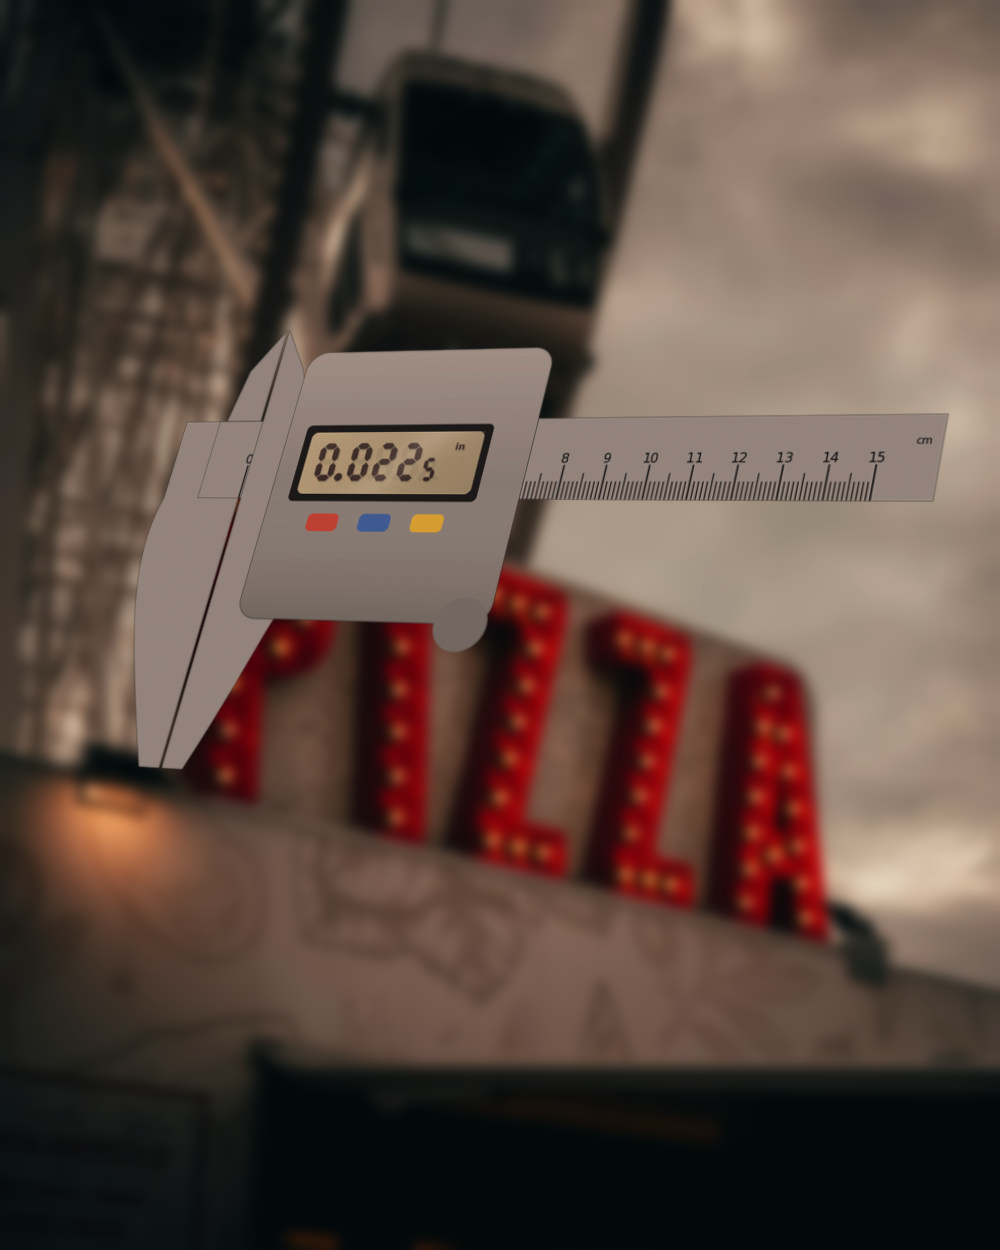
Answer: {"value": 0.0225, "unit": "in"}
